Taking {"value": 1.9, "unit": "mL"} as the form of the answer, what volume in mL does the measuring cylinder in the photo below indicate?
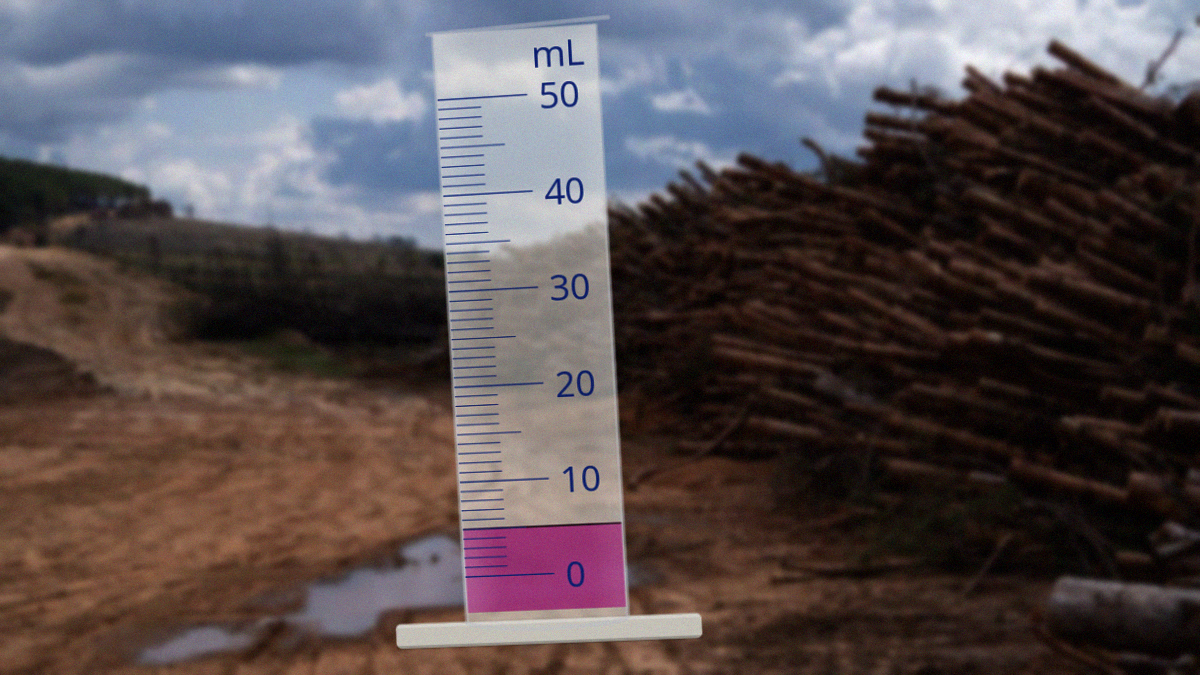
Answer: {"value": 5, "unit": "mL"}
